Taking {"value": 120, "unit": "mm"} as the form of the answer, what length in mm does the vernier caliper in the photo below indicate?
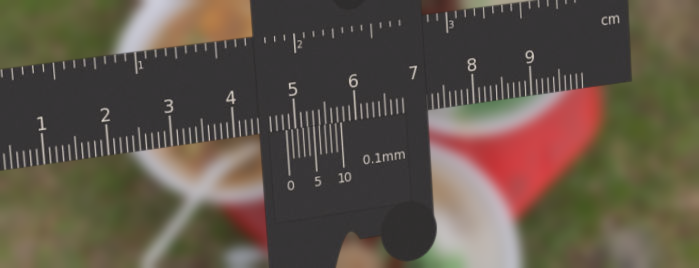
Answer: {"value": 48.5, "unit": "mm"}
